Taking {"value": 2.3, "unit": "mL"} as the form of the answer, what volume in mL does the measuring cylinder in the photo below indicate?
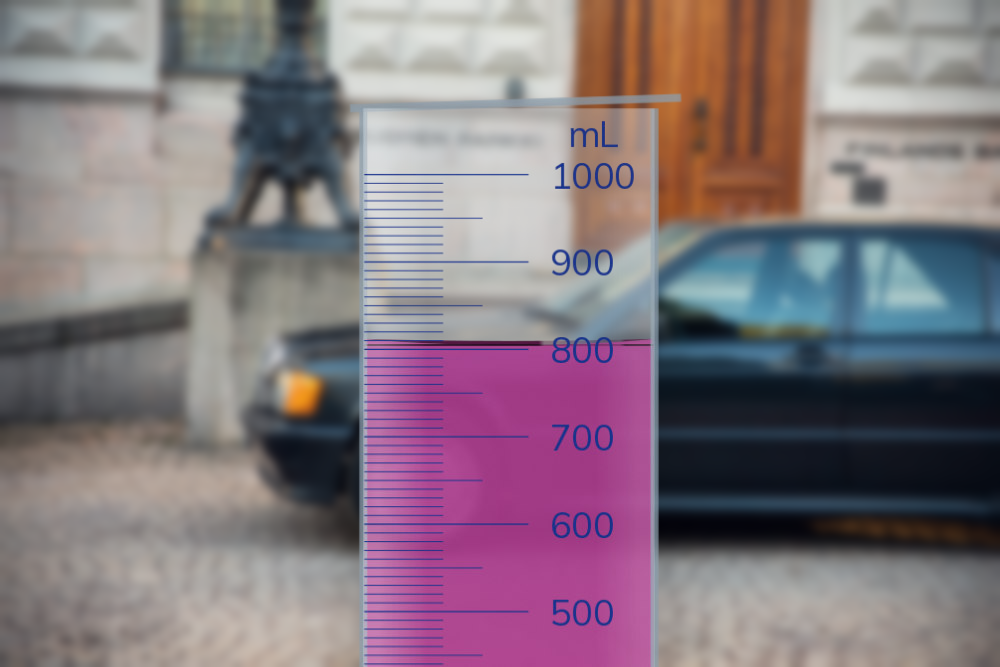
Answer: {"value": 805, "unit": "mL"}
